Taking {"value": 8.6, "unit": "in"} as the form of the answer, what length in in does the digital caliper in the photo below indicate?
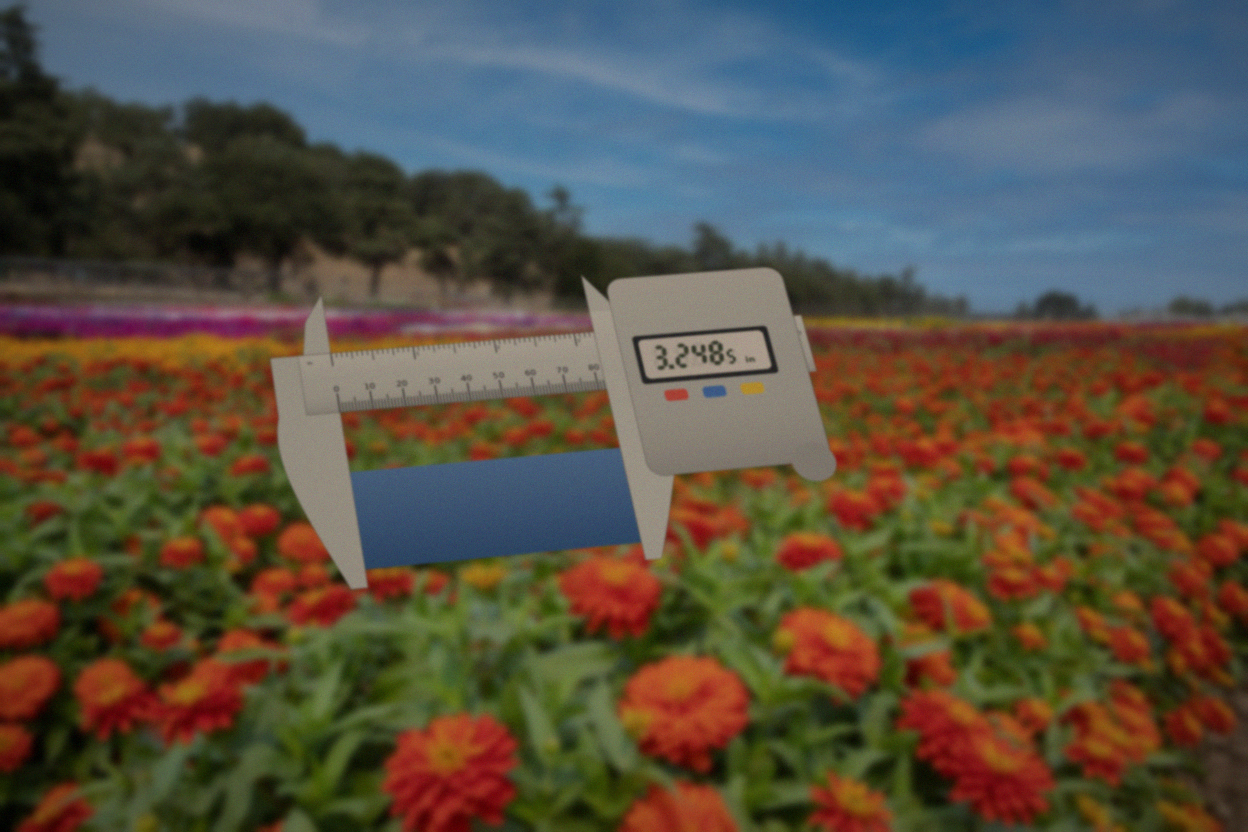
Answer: {"value": 3.2485, "unit": "in"}
